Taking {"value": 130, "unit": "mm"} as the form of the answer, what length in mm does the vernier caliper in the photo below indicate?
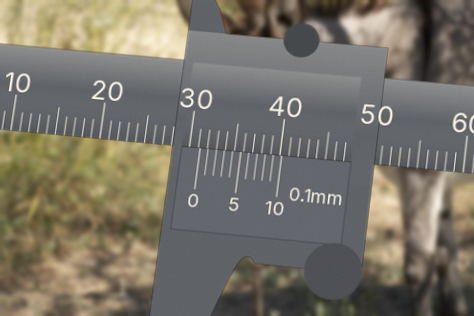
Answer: {"value": 31.2, "unit": "mm"}
